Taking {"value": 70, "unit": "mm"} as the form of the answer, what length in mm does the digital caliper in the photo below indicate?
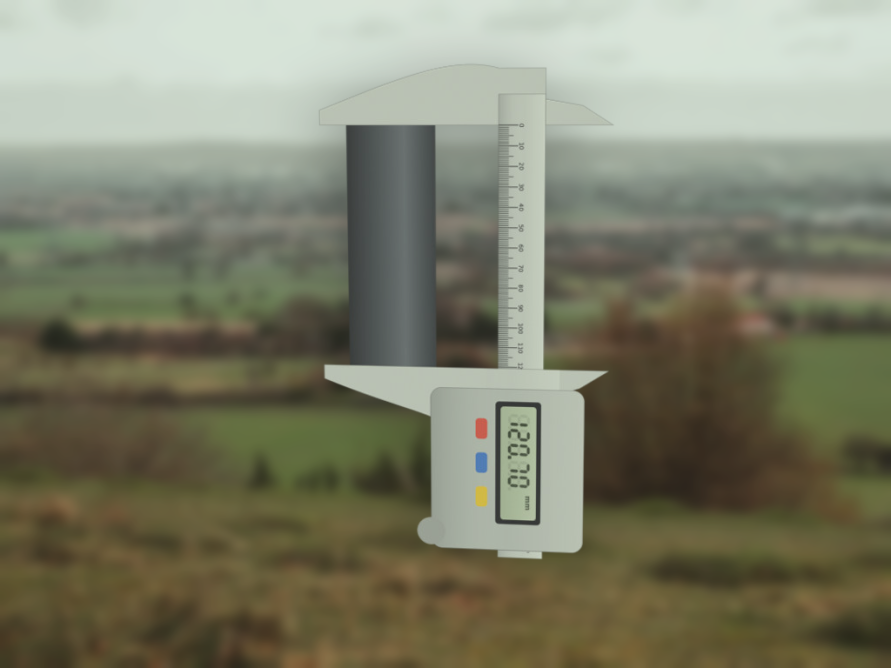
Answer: {"value": 120.70, "unit": "mm"}
